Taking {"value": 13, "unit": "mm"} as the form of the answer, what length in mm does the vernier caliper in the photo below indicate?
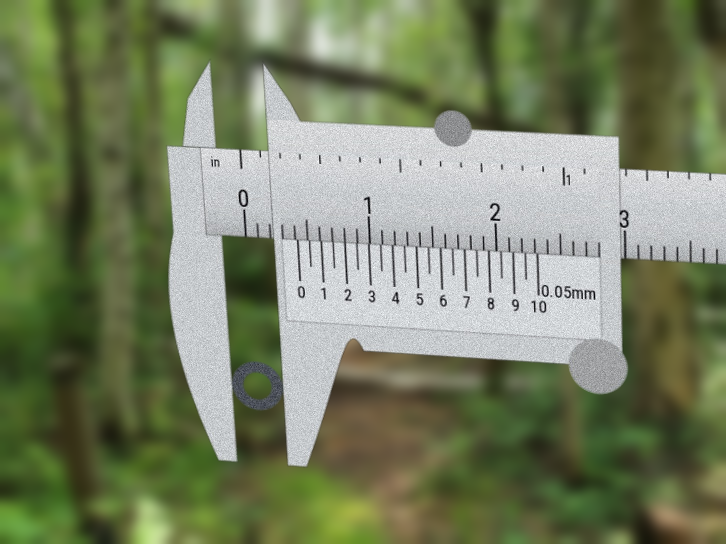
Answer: {"value": 4.2, "unit": "mm"}
